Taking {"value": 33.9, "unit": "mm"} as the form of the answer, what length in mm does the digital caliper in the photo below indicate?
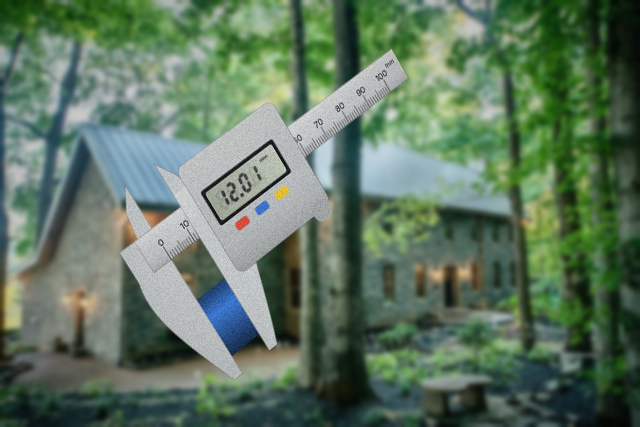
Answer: {"value": 12.01, "unit": "mm"}
